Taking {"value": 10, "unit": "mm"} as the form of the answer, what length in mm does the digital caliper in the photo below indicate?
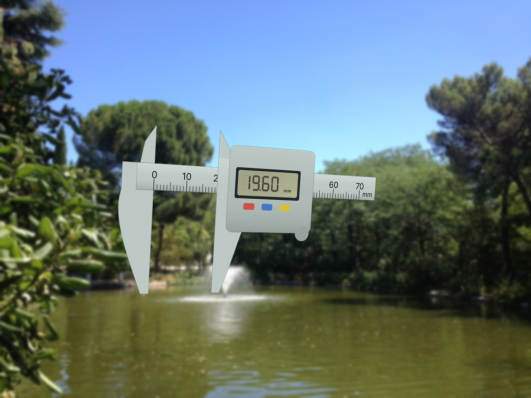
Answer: {"value": 19.60, "unit": "mm"}
